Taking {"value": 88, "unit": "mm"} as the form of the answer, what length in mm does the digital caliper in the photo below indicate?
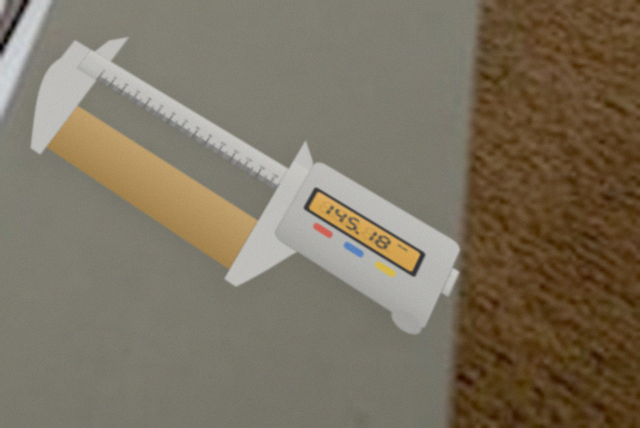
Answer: {"value": 145.18, "unit": "mm"}
